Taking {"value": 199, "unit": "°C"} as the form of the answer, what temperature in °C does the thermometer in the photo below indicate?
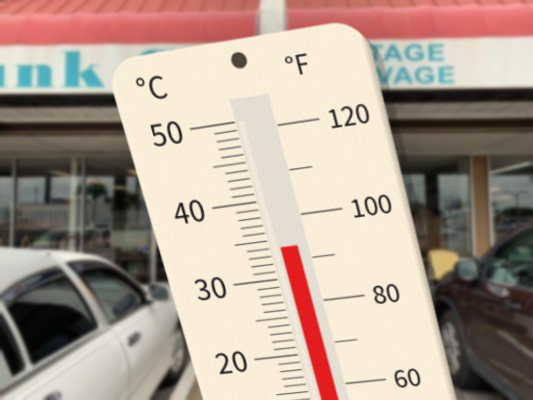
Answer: {"value": 34, "unit": "°C"}
